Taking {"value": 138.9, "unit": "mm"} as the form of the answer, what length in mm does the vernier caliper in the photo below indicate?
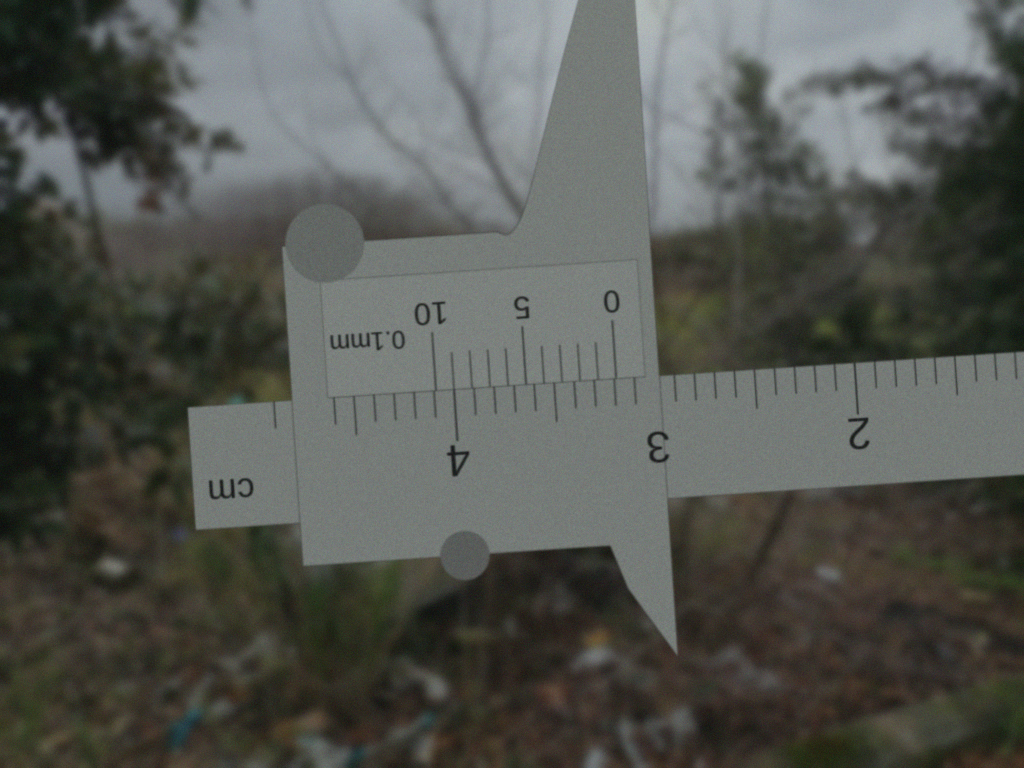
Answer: {"value": 31.9, "unit": "mm"}
